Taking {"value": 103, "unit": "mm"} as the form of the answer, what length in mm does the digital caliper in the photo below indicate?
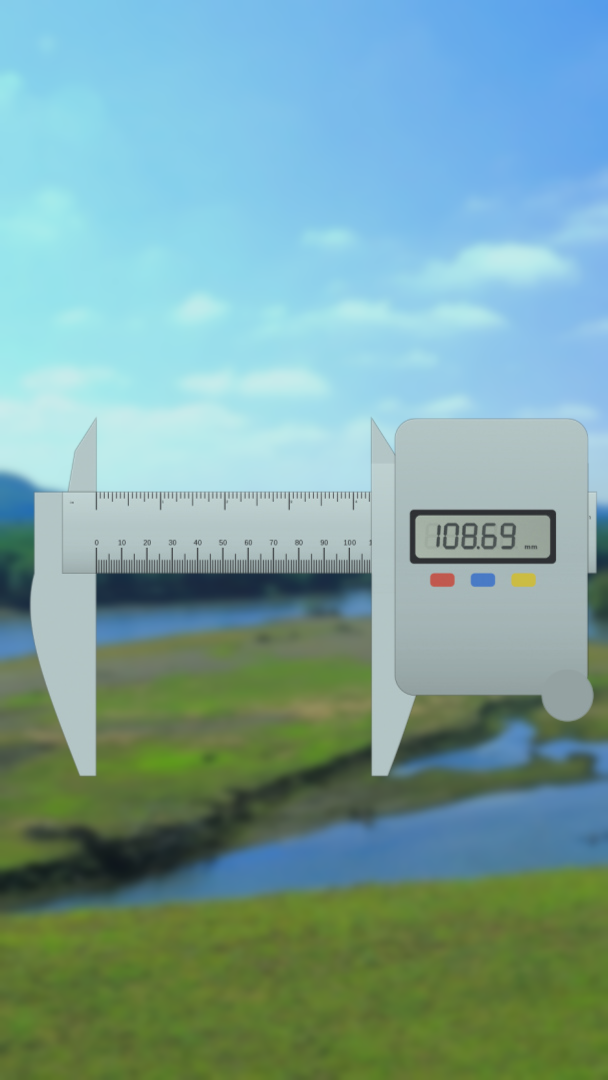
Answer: {"value": 108.69, "unit": "mm"}
